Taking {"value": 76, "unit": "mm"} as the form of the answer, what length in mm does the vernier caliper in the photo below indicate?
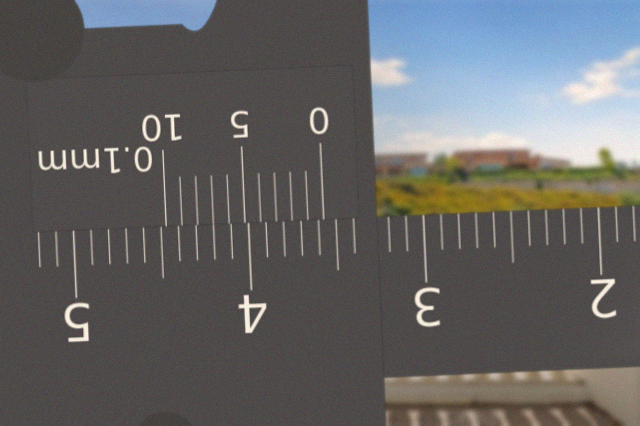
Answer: {"value": 35.7, "unit": "mm"}
